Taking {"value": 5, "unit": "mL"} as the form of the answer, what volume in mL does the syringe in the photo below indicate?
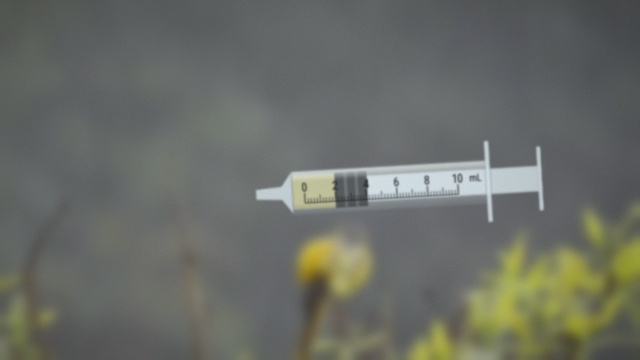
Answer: {"value": 2, "unit": "mL"}
